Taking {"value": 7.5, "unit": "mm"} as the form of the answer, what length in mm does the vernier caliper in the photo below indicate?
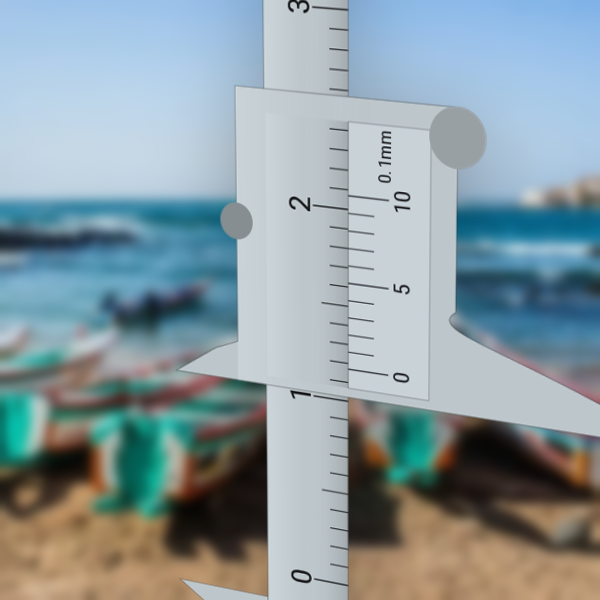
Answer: {"value": 11.7, "unit": "mm"}
